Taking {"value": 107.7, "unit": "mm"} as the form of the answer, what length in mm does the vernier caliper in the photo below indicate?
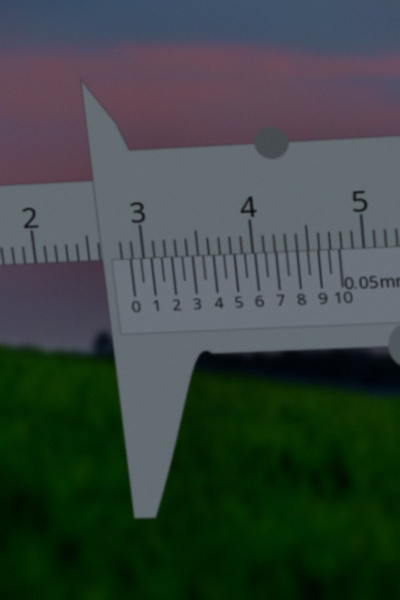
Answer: {"value": 28.8, "unit": "mm"}
